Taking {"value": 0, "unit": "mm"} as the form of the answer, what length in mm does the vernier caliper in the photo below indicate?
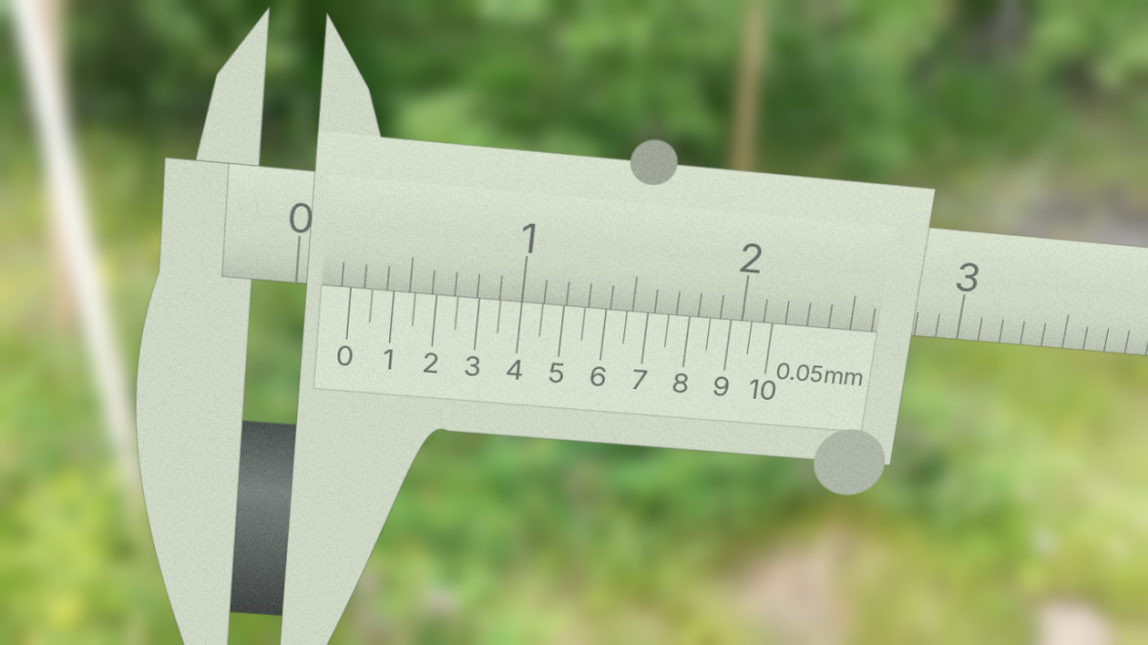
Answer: {"value": 2.40, "unit": "mm"}
